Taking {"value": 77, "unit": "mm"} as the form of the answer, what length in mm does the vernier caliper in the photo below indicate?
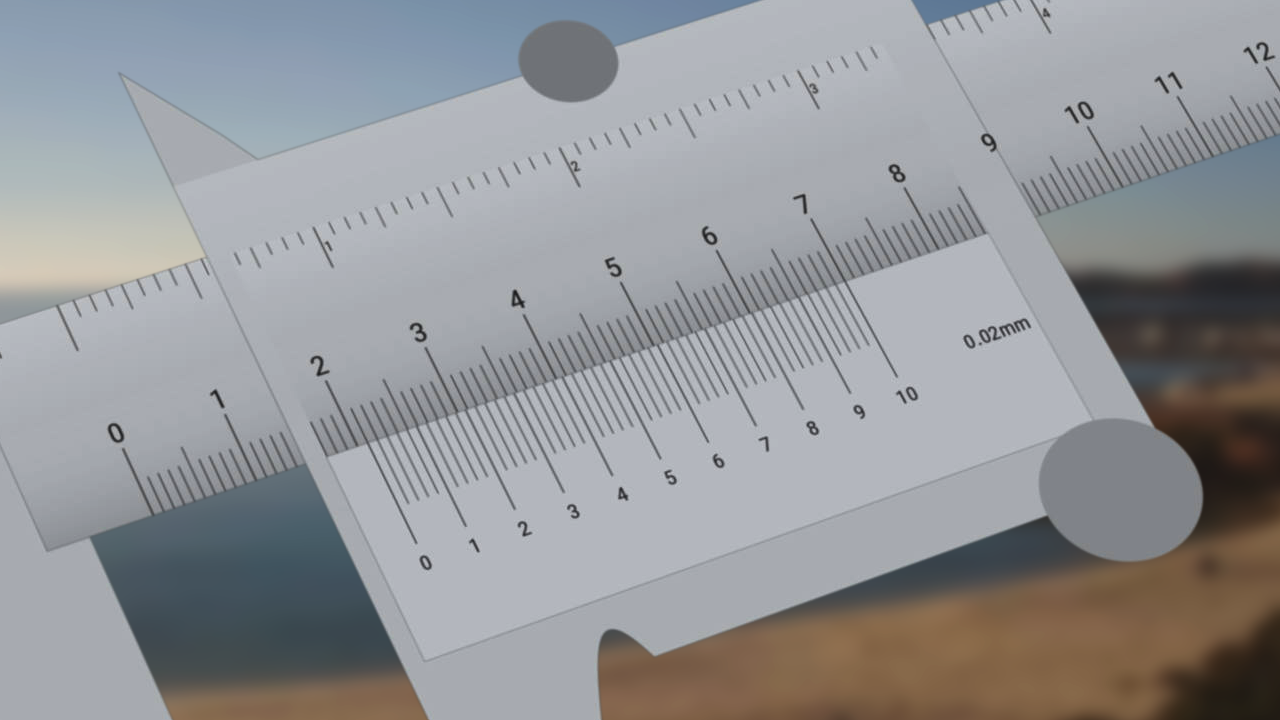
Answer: {"value": 21.0, "unit": "mm"}
